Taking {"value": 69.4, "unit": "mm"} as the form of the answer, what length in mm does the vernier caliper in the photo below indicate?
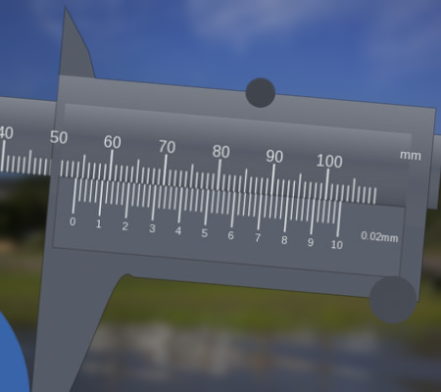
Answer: {"value": 53.8, "unit": "mm"}
